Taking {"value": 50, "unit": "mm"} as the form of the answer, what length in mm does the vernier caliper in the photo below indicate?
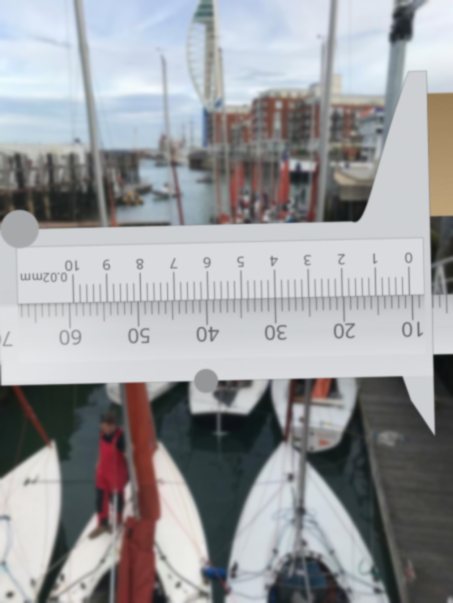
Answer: {"value": 10.4, "unit": "mm"}
